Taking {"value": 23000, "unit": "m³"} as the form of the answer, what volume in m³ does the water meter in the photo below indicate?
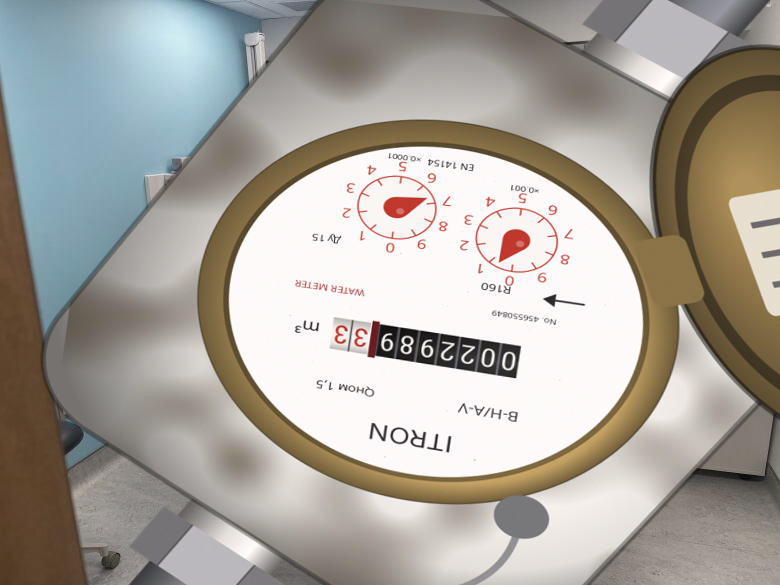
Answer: {"value": 22989.3306, "unit": "m³"}
